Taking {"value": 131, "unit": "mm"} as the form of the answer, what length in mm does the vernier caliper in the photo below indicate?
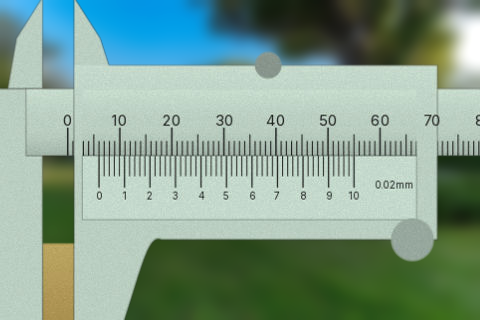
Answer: {"value": 6.0, "unit": "mm"}
